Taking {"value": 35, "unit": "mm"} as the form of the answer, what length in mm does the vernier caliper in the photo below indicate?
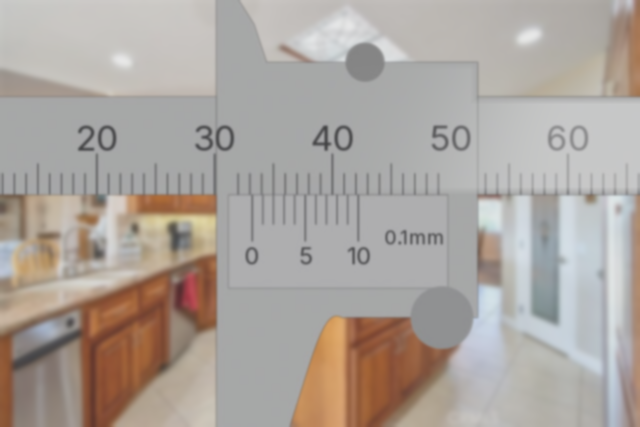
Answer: {"value": 33.2, "unit": "mm"}
